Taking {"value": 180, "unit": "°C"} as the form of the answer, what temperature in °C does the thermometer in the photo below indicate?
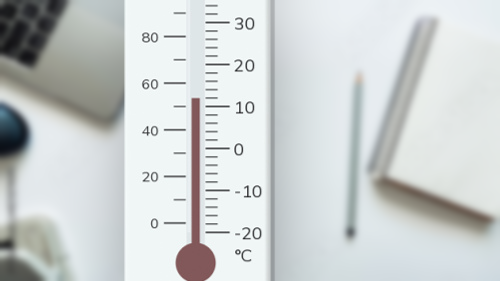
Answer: {"value": 12, "unit": "°C"}
